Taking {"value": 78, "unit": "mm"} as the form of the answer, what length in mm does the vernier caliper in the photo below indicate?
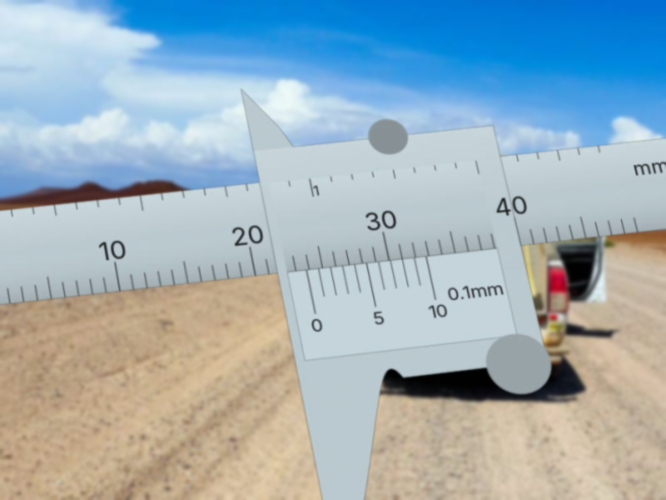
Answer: {"value": 23.8, "unit": "mm"}
